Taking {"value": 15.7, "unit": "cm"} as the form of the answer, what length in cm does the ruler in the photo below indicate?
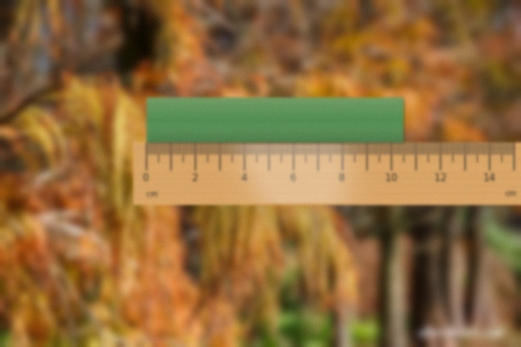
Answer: {"value": 10.5, "unit": "cm"}
